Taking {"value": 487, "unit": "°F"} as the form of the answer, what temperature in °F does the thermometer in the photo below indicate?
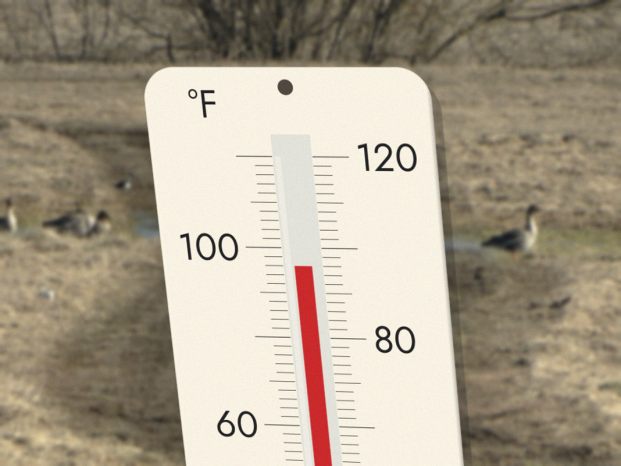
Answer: {"value": 96, "unit": "°F"}
